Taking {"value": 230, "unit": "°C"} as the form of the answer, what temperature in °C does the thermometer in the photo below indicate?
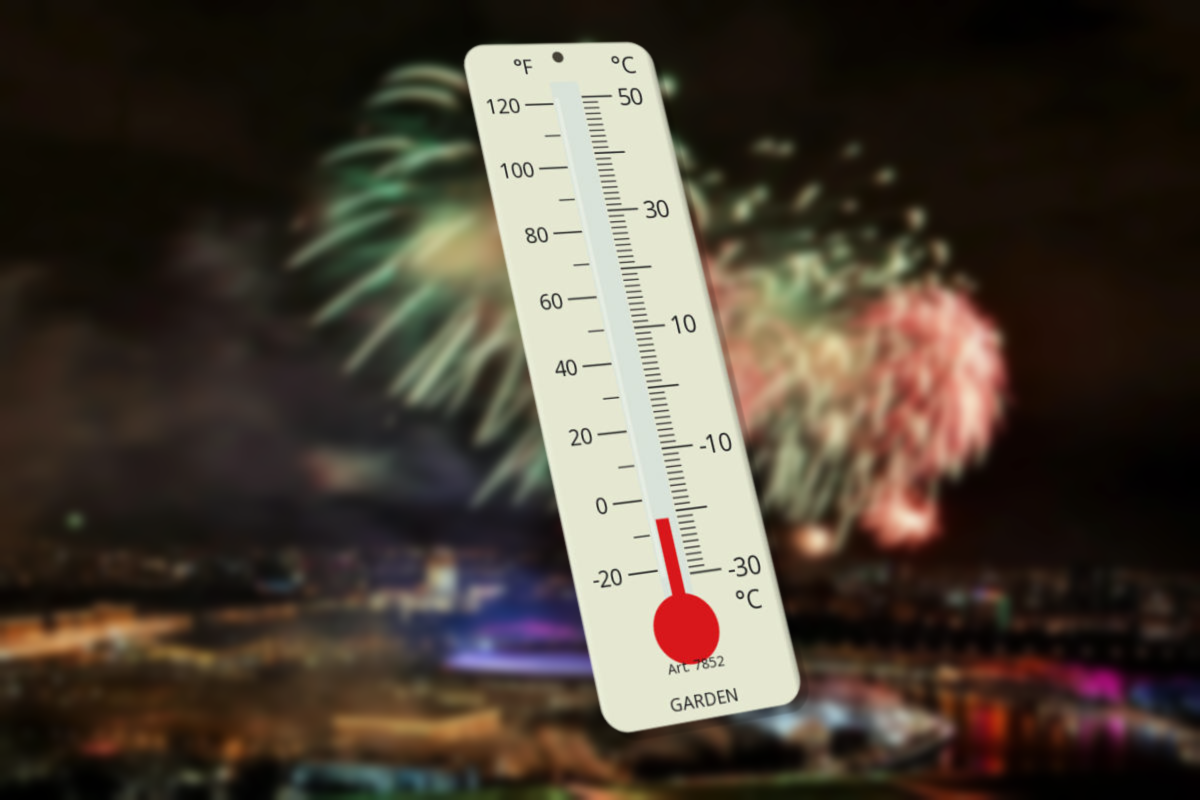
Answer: {"value": -21, "unit": "°C"}
